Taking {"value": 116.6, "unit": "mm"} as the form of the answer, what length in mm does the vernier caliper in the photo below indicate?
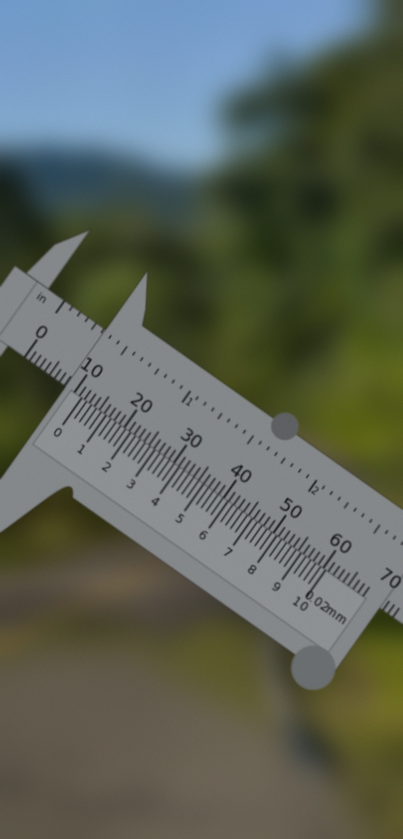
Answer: {"value": 11.5, "unit": "mm"}
